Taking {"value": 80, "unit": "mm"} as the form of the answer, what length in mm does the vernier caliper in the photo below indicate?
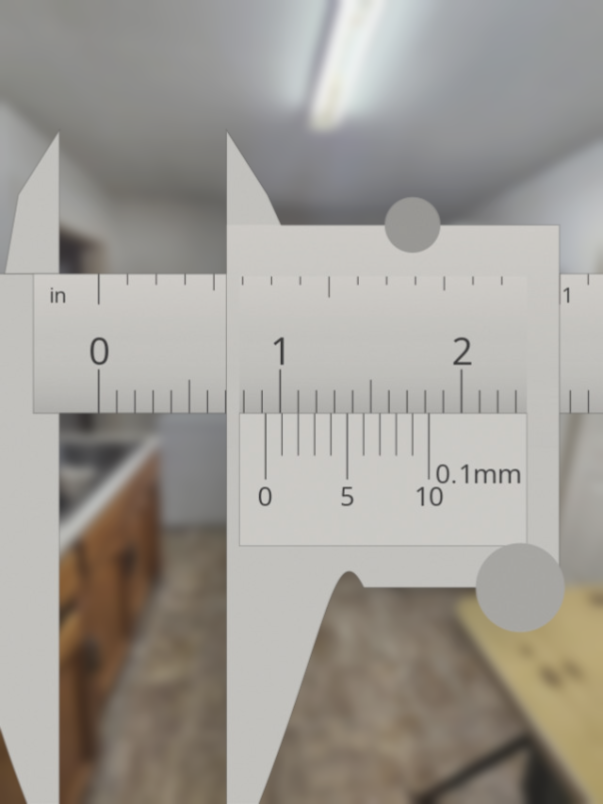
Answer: {"value": 9.2, "unit": "mm"}
